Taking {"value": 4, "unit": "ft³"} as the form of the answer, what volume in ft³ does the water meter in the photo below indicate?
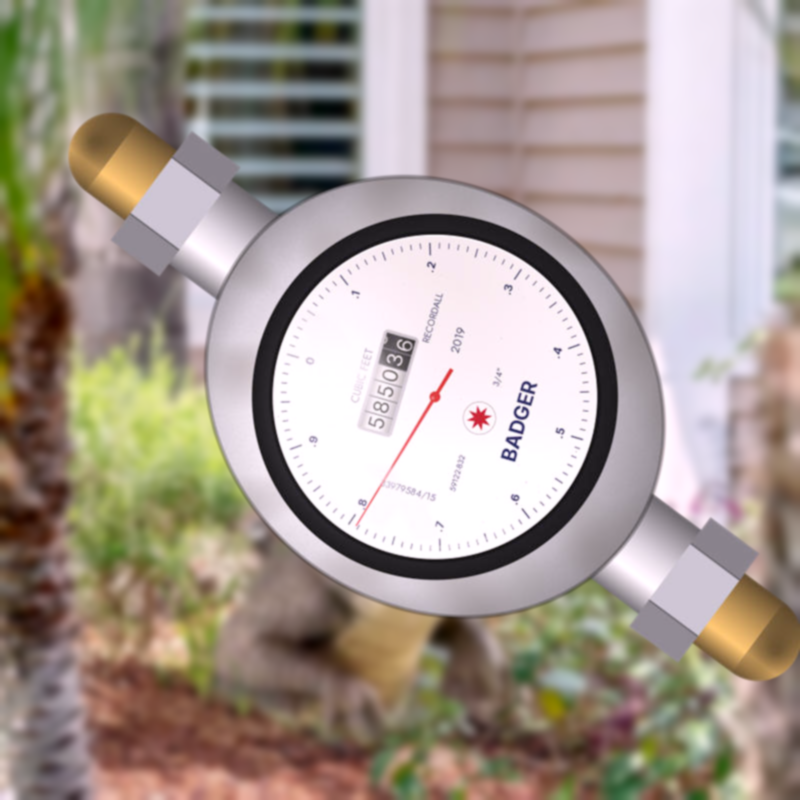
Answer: {"value": 585035.79, "unit": "ft³"}
